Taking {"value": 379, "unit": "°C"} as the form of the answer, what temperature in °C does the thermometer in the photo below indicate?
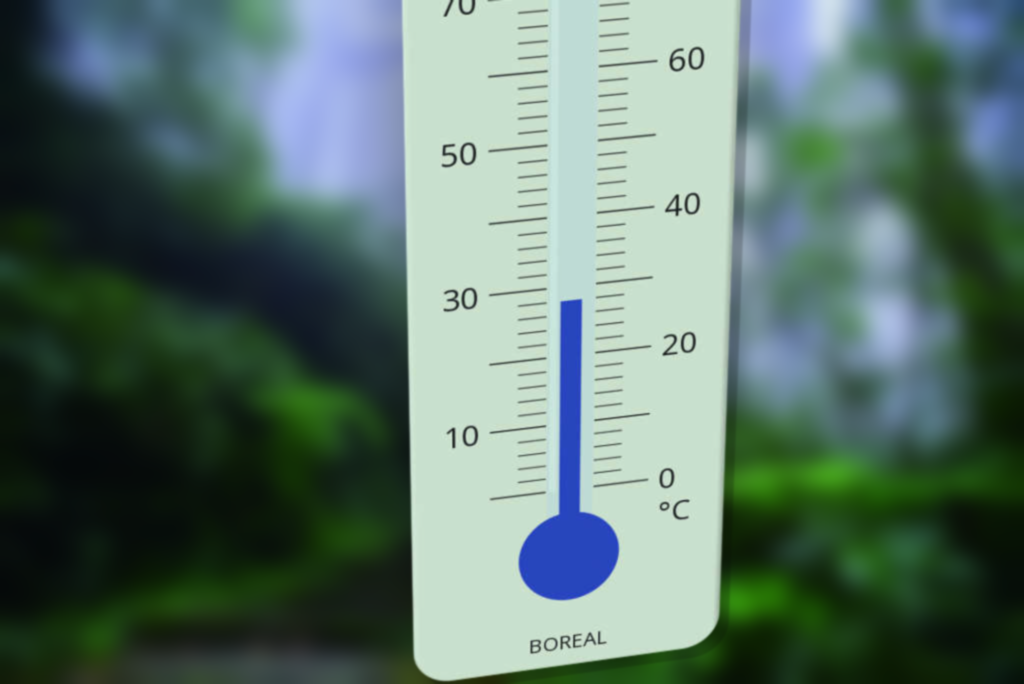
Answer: {"value": 28, "unit": "°C"}
